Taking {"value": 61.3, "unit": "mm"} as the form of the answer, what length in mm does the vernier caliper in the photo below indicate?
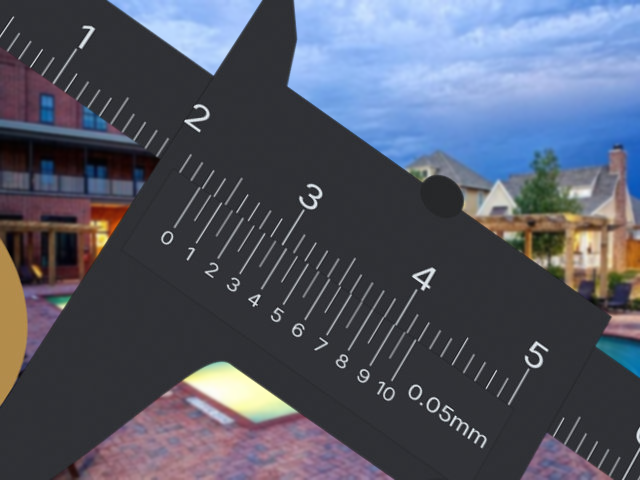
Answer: {"value": 22.8, "unit": "mm"}
